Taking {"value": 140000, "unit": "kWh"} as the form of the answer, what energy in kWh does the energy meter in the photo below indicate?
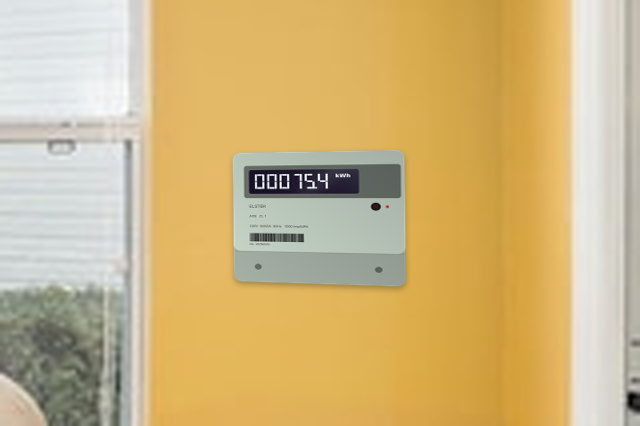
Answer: {"value": 75.4, "unit": "kWh"}
